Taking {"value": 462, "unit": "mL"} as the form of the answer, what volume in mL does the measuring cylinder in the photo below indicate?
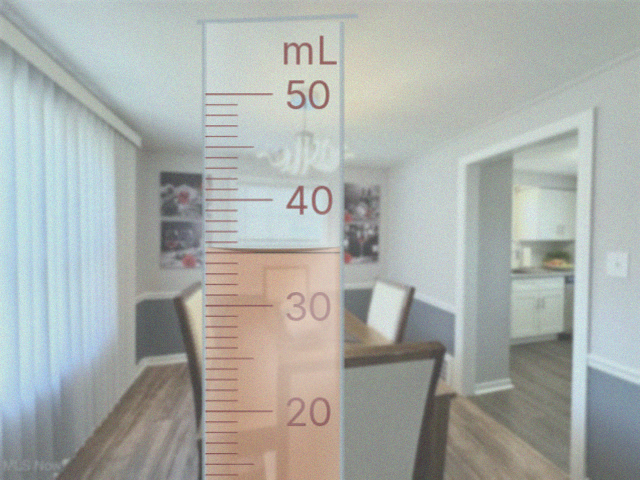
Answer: {"value": 35, "unit": "mL"}
